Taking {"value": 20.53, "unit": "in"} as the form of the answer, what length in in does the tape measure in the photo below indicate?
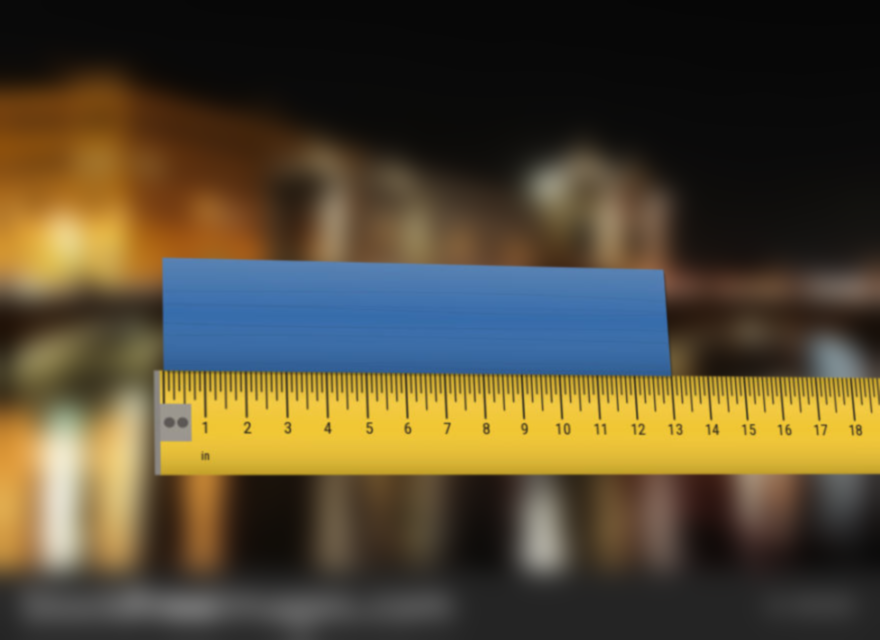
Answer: {"value": 13, "unit": "in"}
